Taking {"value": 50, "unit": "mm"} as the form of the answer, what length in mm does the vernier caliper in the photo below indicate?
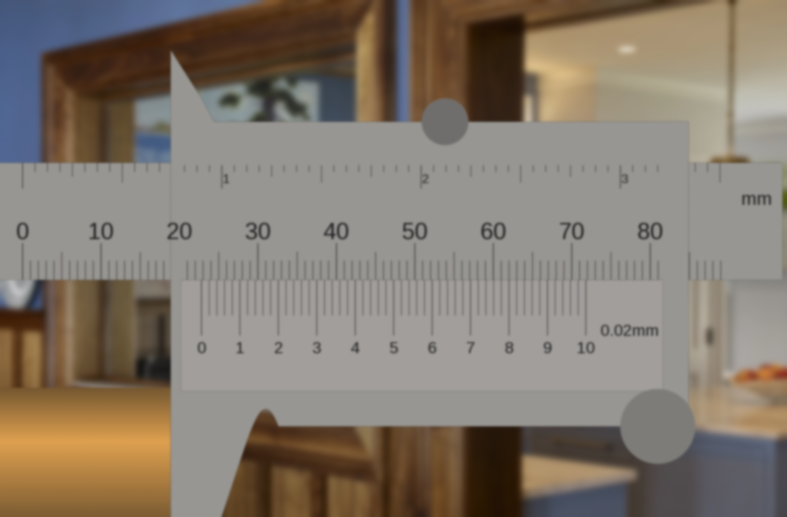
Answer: {"value": 22.8, "unit": "mm"}
